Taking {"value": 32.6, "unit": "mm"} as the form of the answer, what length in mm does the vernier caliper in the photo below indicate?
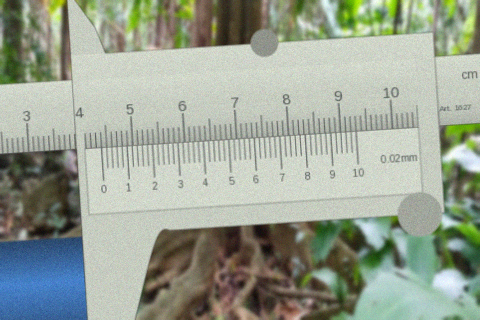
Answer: {"value": 44.0, "unit": "mm"}
